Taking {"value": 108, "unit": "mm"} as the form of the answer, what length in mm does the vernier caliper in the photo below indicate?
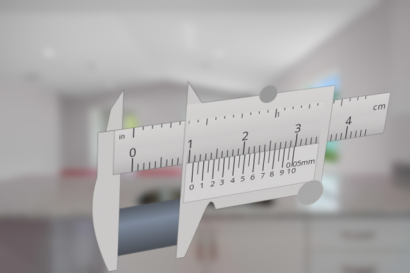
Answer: {"value": 10.8, "unit": "mm"}
